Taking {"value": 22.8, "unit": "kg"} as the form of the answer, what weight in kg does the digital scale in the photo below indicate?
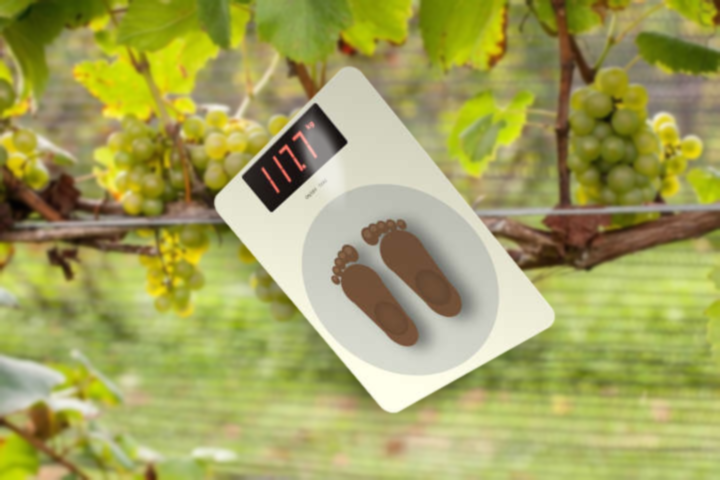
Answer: {"value": 117.7, "unit": "kg"}
